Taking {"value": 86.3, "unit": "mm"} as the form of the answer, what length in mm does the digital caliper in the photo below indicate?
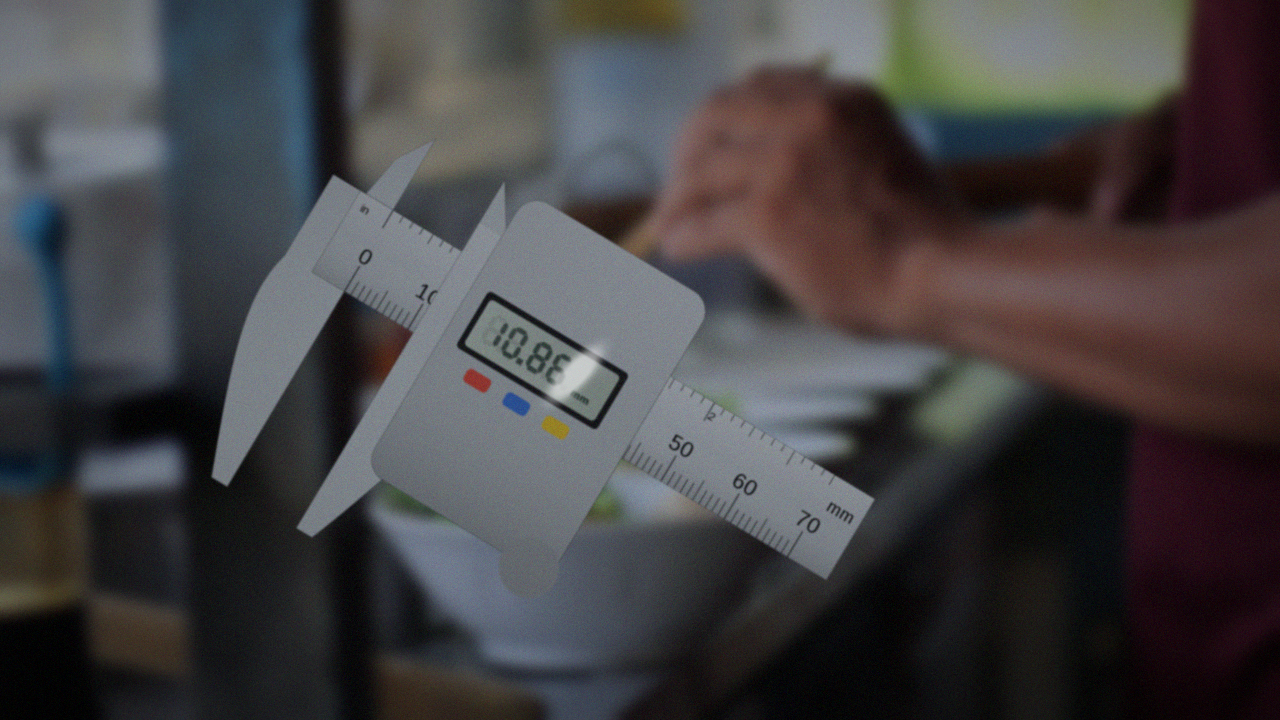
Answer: {"value": 10.86, "unit": "mm"}
